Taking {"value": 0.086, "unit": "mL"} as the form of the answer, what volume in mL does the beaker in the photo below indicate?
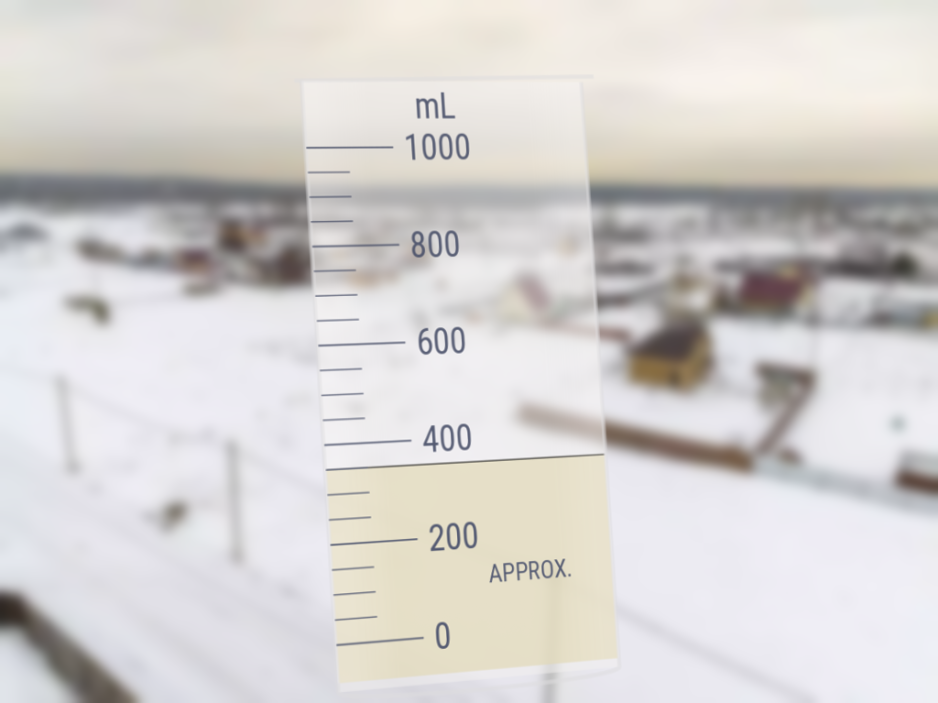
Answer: {"value": 350, "unit": "mL"}
